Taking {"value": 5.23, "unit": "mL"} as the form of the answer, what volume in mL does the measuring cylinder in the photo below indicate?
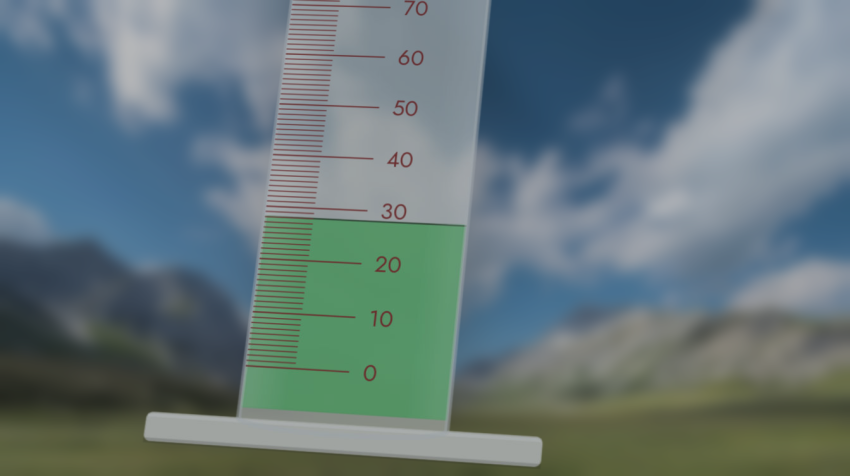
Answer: {"value": 28, "unit": "mL"}
